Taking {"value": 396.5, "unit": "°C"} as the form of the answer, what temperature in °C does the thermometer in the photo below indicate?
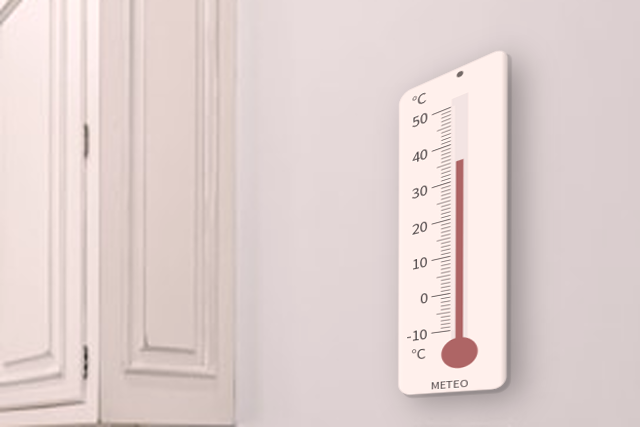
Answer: {"value": 35, "unit": "°C"}
